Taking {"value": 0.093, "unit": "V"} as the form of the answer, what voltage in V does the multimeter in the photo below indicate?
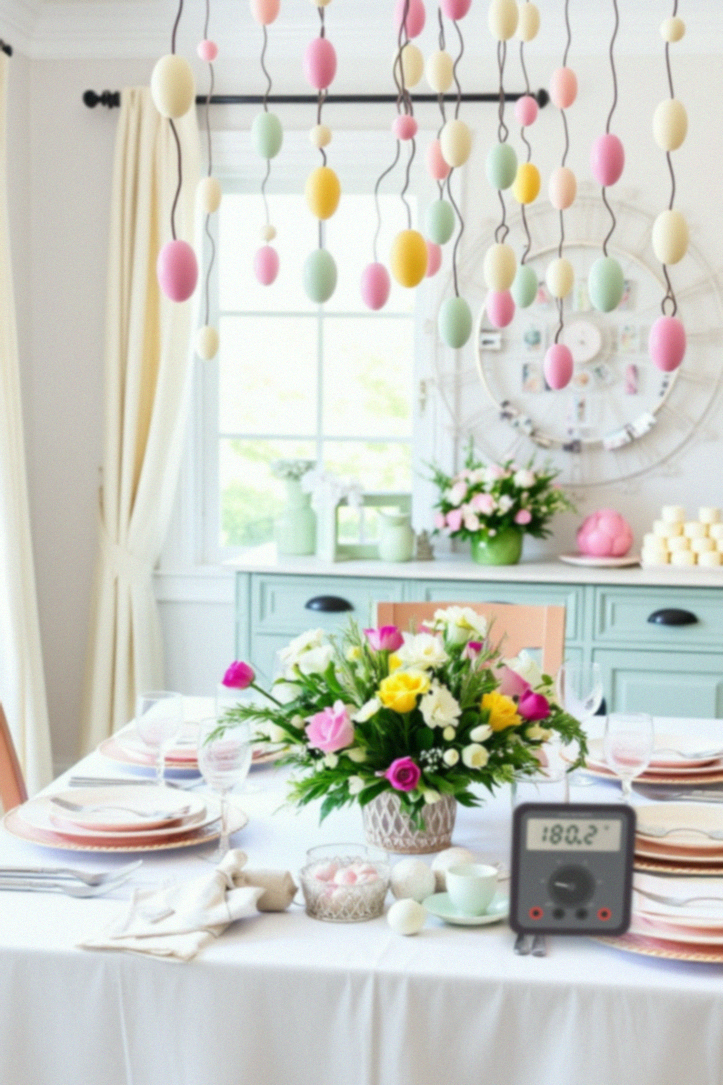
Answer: {"value": 180.2, "unit": "V"}
